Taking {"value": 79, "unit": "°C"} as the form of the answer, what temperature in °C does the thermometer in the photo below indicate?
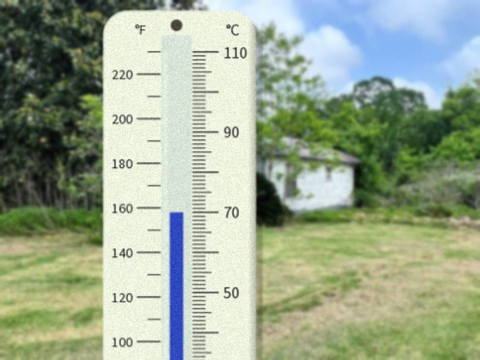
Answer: {"value": 70, "unit": "°C"}
